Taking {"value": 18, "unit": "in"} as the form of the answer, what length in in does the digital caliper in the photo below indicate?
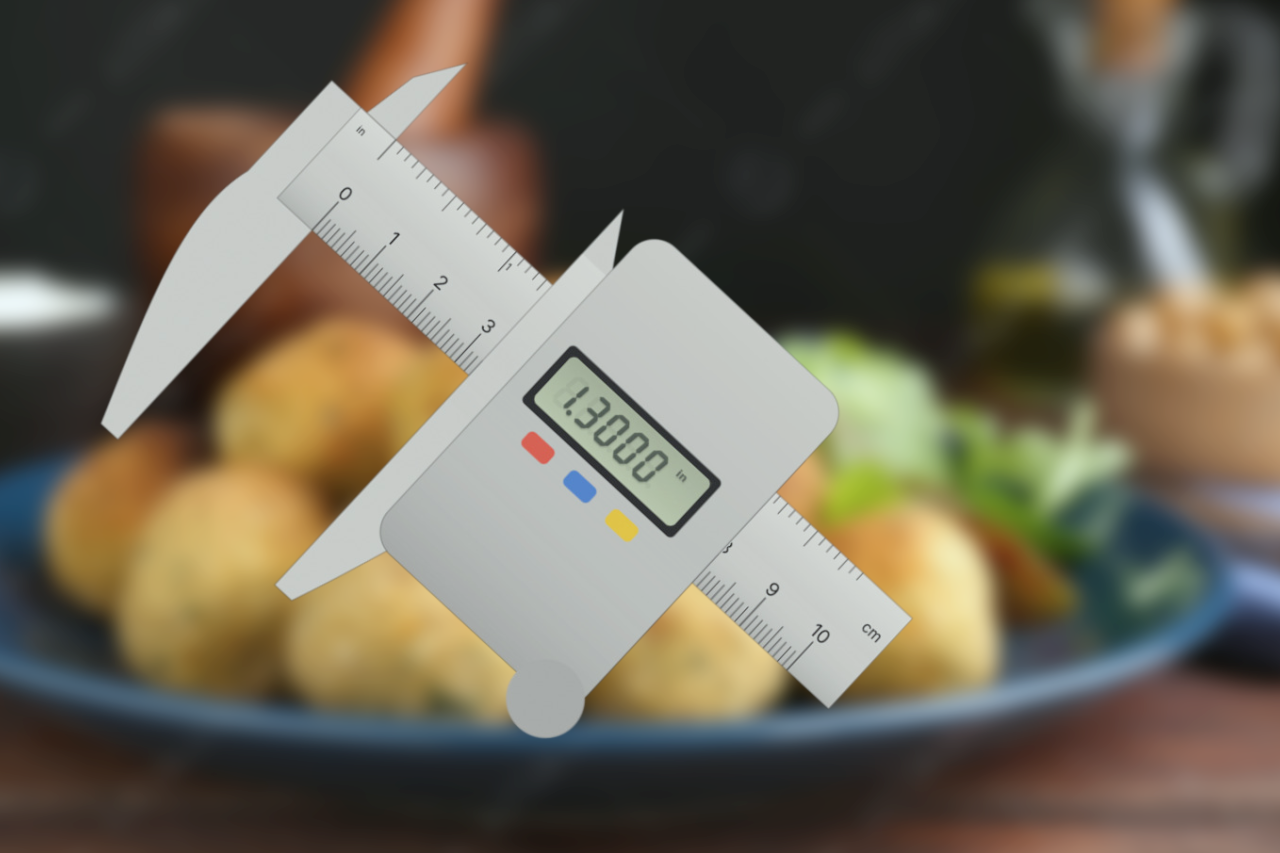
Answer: {"value": 1.3000, "unit": "in"}
